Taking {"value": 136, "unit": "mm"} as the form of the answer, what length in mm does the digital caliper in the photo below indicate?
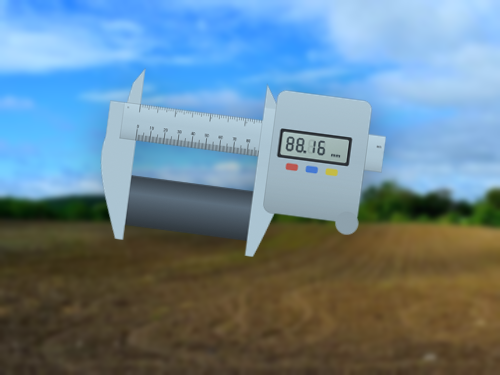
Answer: {"value": 88.16, "unit": "mm"}
